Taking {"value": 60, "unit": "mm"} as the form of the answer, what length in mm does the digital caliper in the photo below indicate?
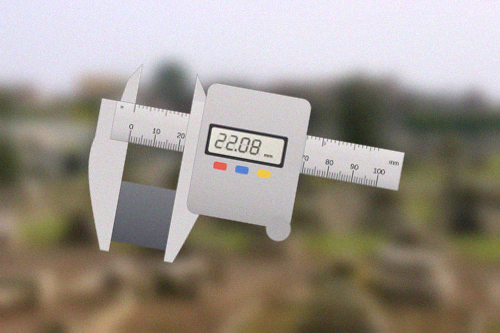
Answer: {"value": 22.08, "unit": "mm"}
